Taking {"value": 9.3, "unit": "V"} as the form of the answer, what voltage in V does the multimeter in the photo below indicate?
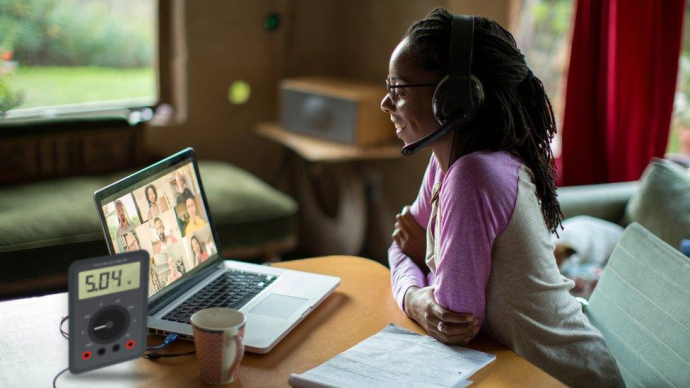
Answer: {"value": 5.04, "unit": "V"}
